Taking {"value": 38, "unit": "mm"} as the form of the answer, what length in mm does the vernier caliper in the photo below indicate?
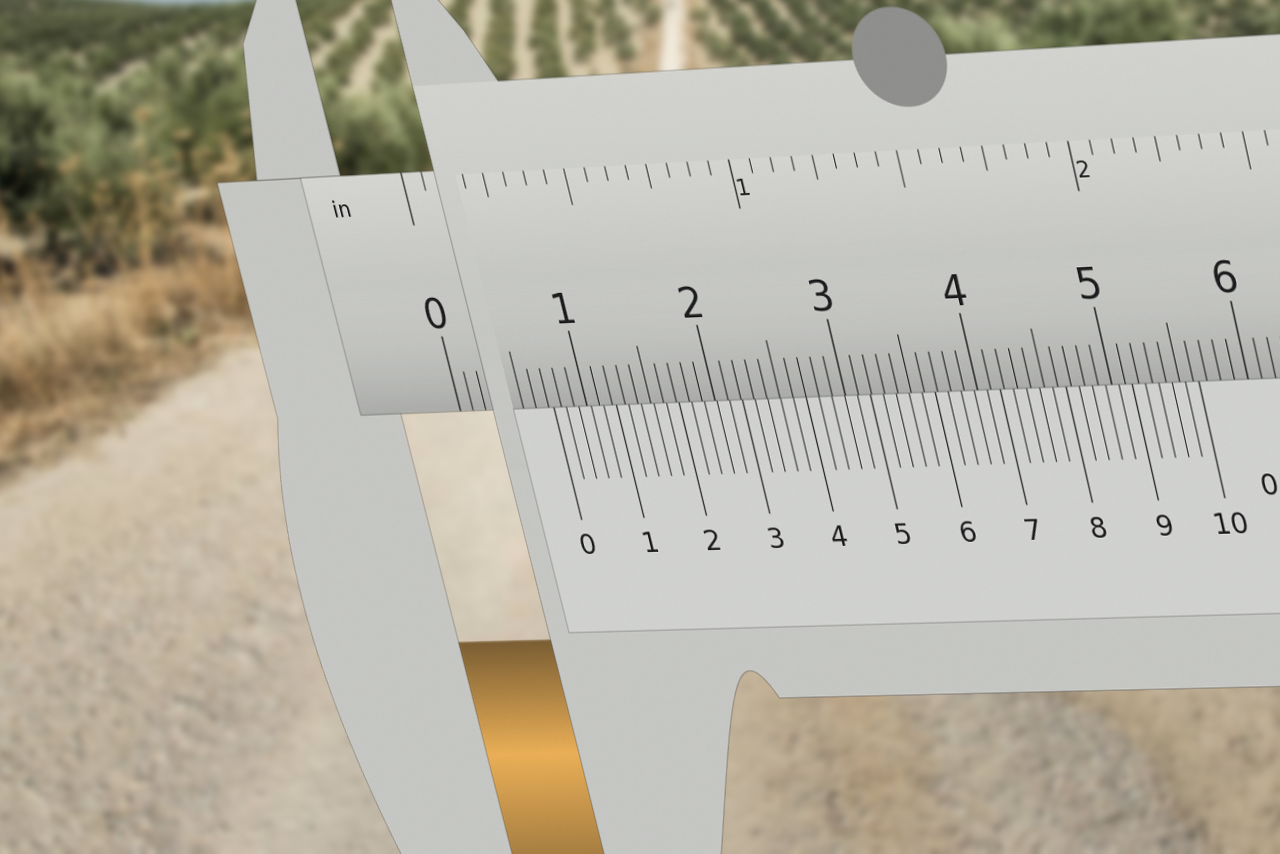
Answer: {"value": 7.4, "unit": "mm"}
